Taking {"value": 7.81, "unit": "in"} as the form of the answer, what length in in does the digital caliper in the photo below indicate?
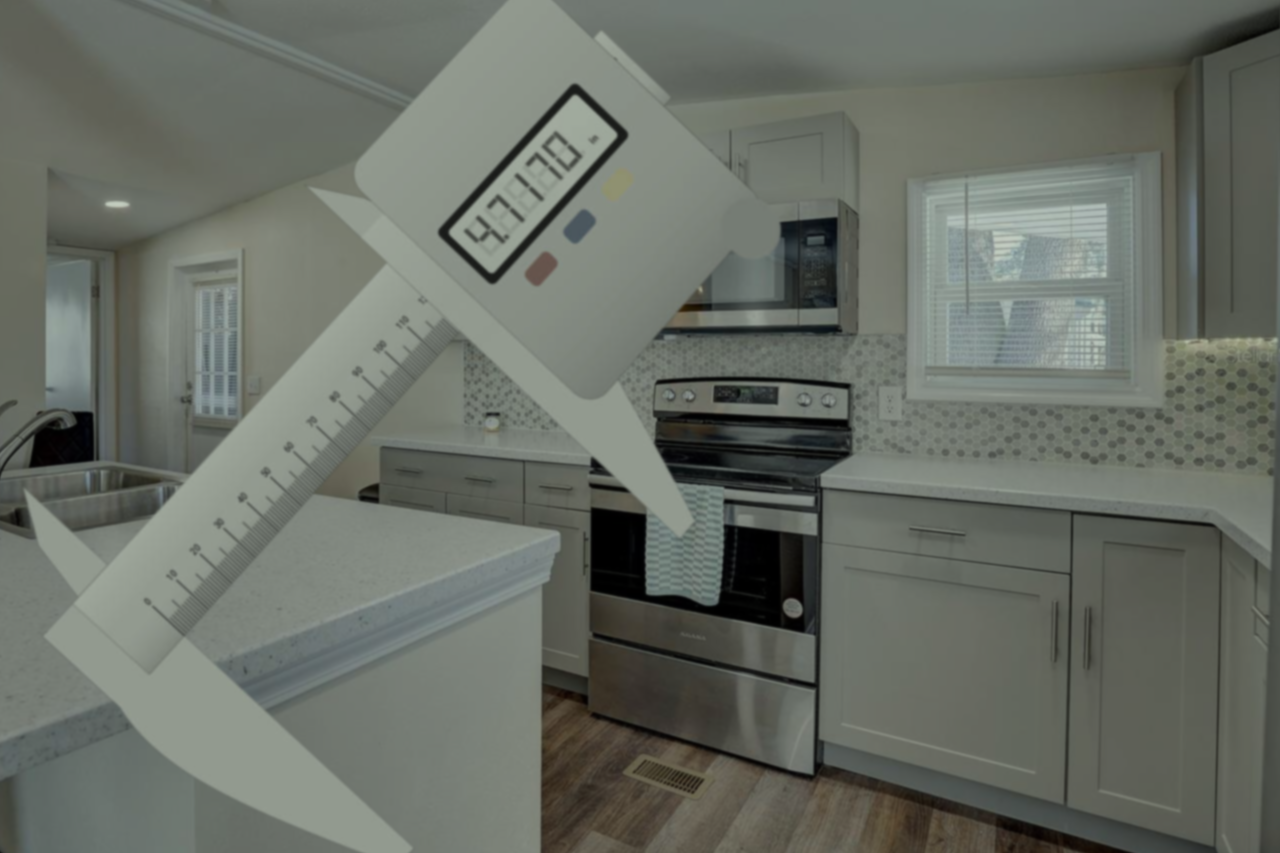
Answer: {"value": 4.7170, "unit": "in"}
